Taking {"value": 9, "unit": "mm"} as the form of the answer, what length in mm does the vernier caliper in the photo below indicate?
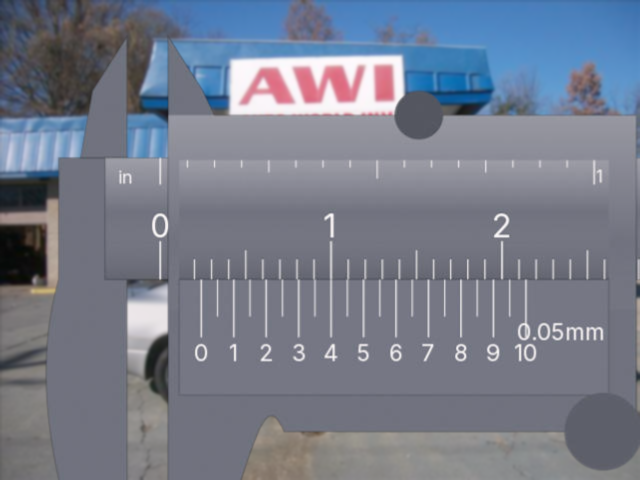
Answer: {"value": 2.4, "unit": "mm"}
